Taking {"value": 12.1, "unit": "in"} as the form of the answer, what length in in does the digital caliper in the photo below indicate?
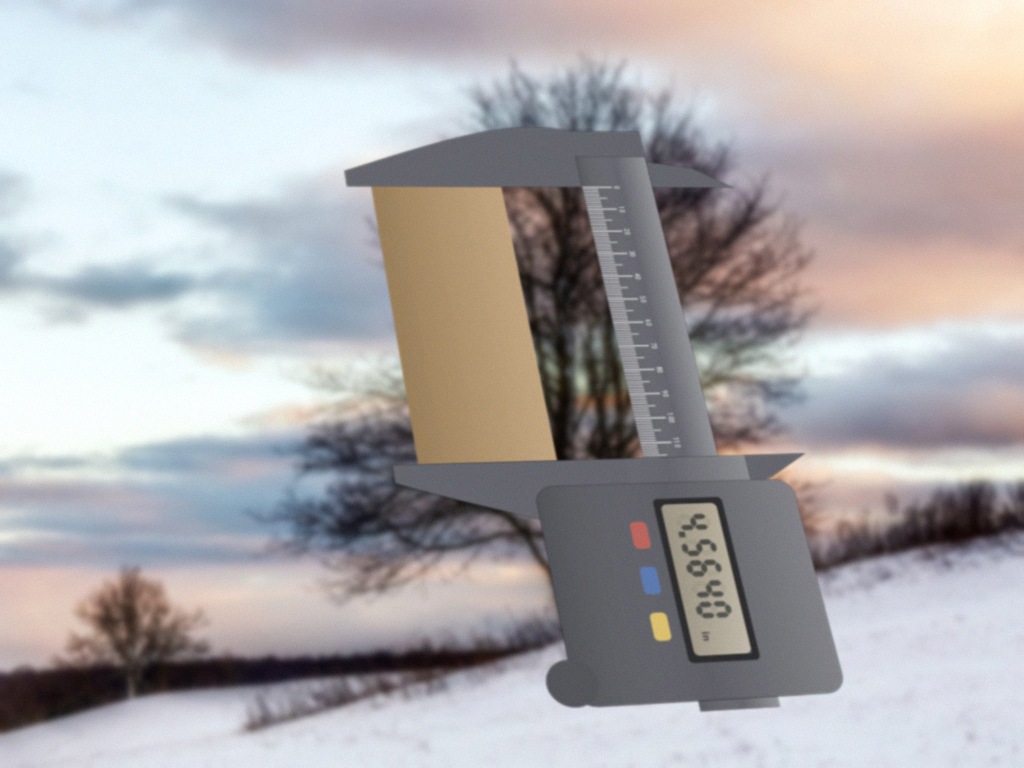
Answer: {"value": 4.5640, "unit": "in"}
